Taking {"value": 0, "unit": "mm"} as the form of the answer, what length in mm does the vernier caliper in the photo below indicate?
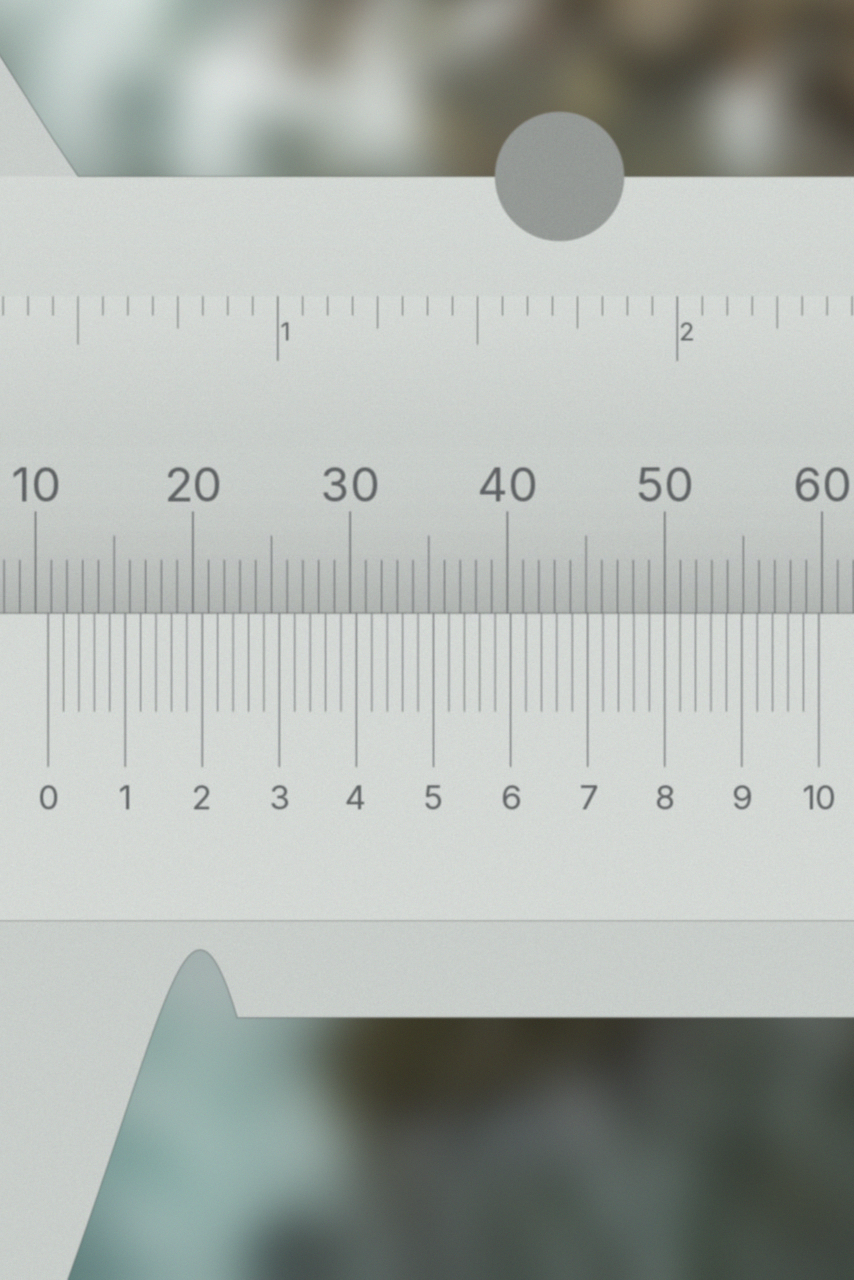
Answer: {"value": 10.8, "unit": "mm"}
